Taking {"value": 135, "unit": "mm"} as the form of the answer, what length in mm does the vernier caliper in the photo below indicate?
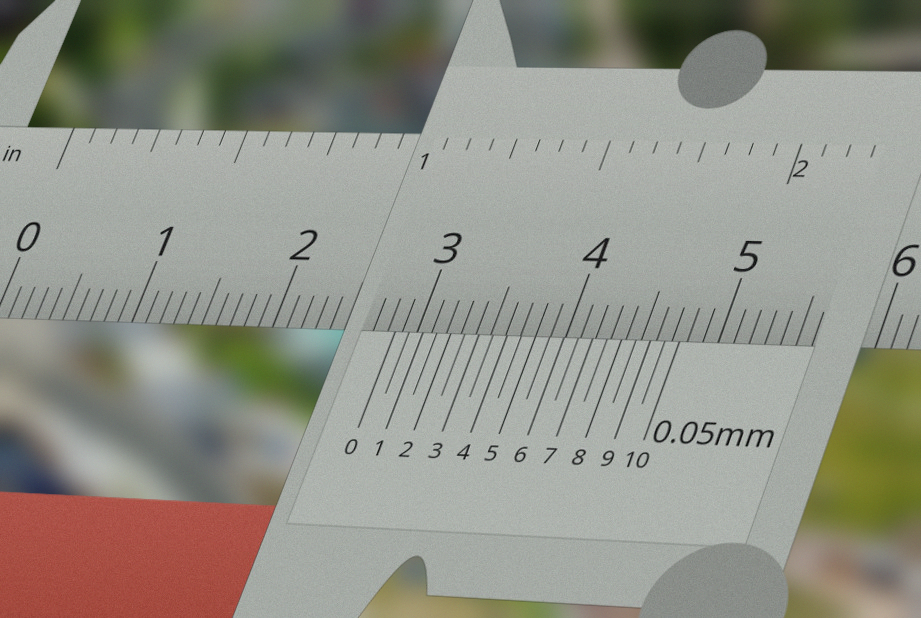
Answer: {"value": 28.5, "unit": "mm"}
